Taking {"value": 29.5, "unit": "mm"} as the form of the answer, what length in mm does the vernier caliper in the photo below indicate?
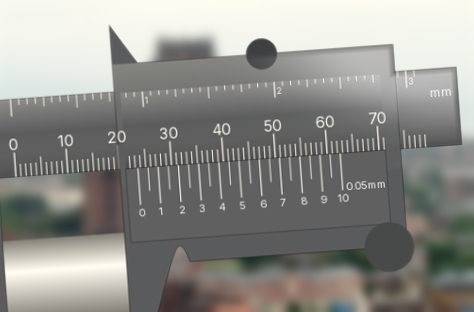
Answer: {"value": 23.5, "unit": "mm"}
